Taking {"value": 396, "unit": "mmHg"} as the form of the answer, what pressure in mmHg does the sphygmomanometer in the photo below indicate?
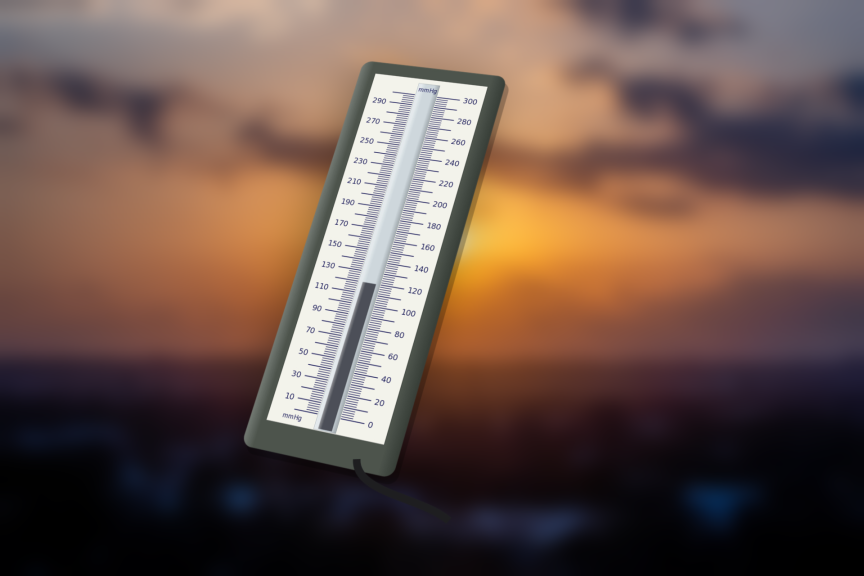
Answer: {"value": 120, "unit": "mmHg"}
